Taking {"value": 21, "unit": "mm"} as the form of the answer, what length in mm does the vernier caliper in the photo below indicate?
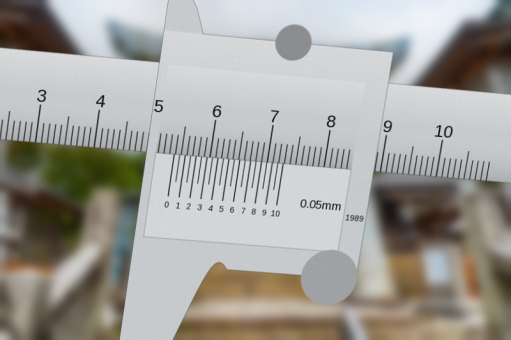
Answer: {"value": 53.8, "unit": "mm"}
